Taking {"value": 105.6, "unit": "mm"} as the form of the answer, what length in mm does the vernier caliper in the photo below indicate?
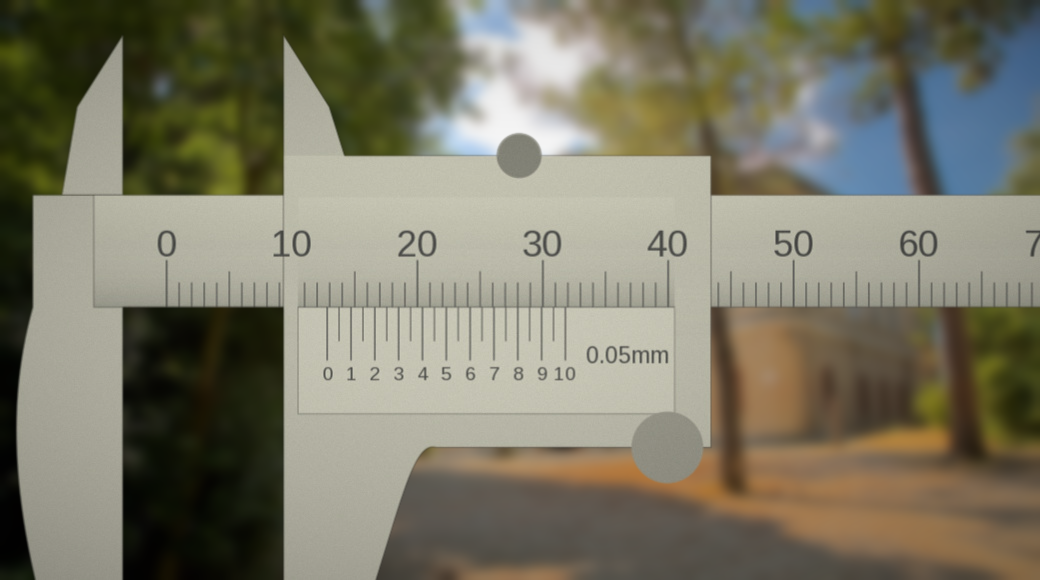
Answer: {"value": 12.8, "unit": "mm"}
